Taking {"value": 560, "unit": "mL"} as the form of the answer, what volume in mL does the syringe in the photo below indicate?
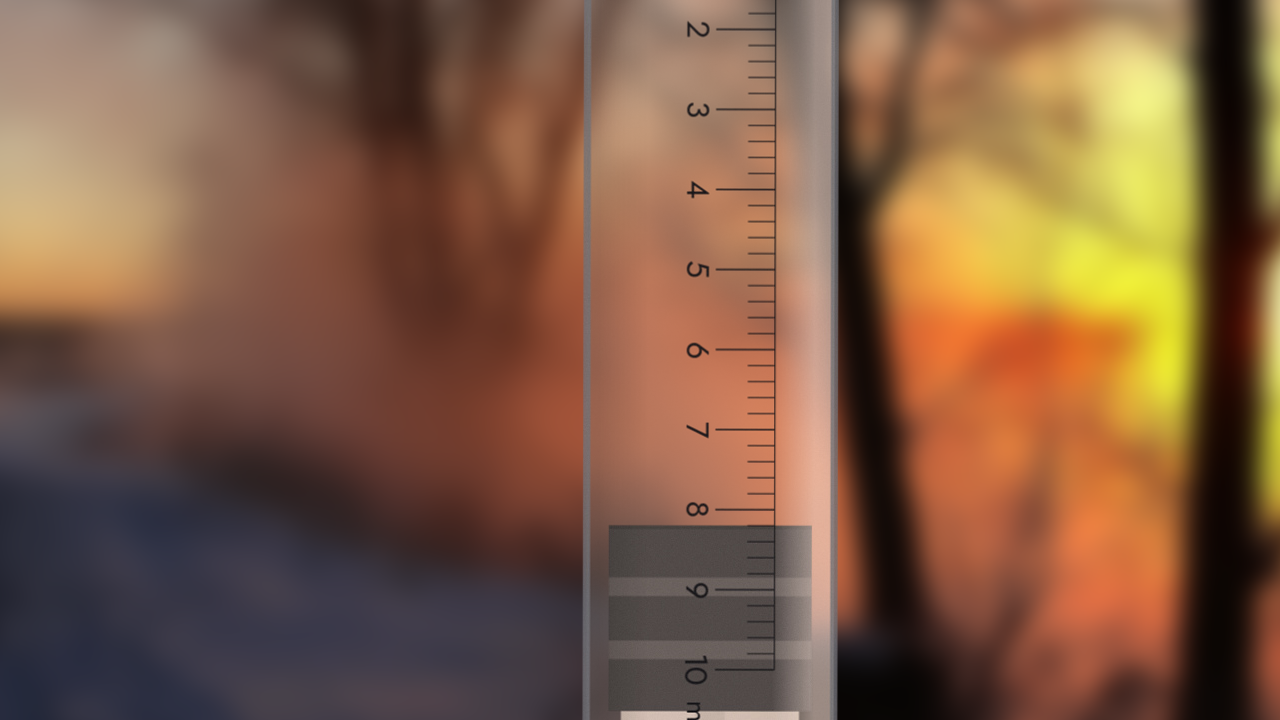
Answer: {"value": 8.2, "unit": "mL"}
